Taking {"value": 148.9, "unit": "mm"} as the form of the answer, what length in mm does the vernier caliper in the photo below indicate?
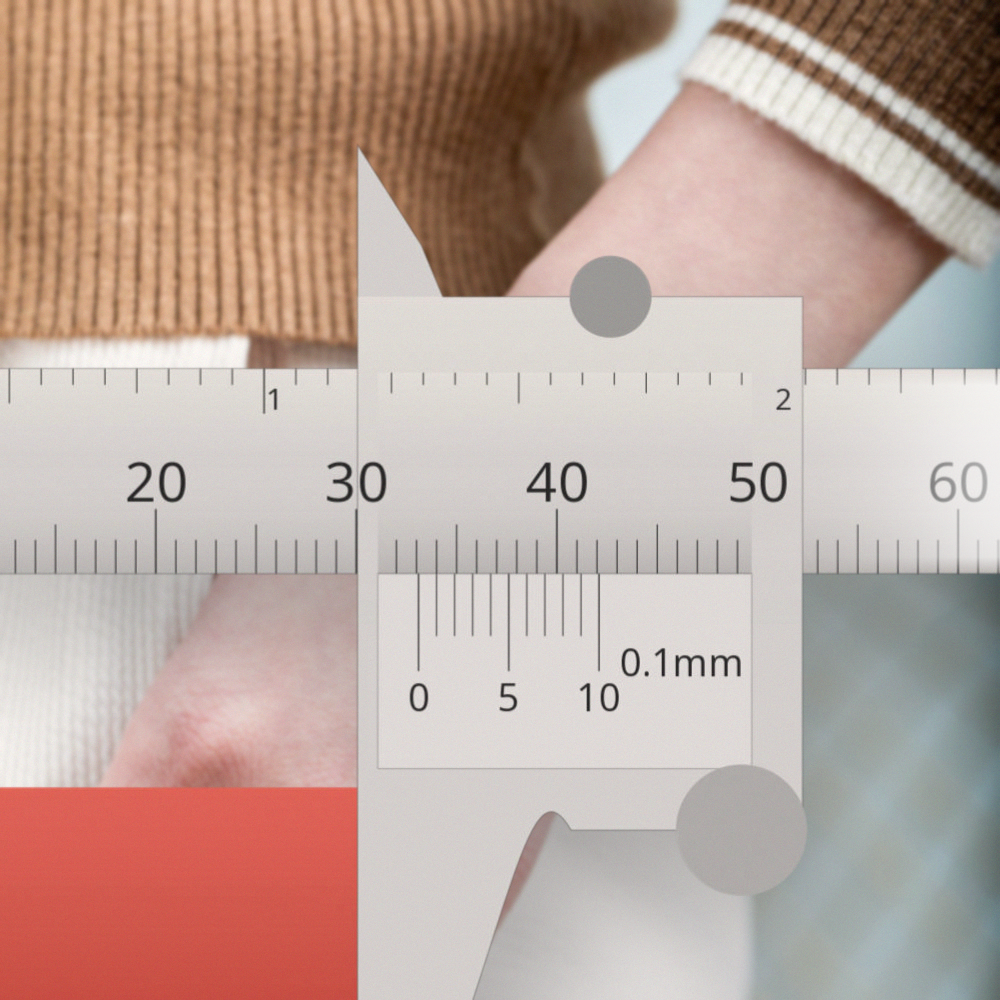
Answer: {"value": 33.1, "unit": "mm"}
